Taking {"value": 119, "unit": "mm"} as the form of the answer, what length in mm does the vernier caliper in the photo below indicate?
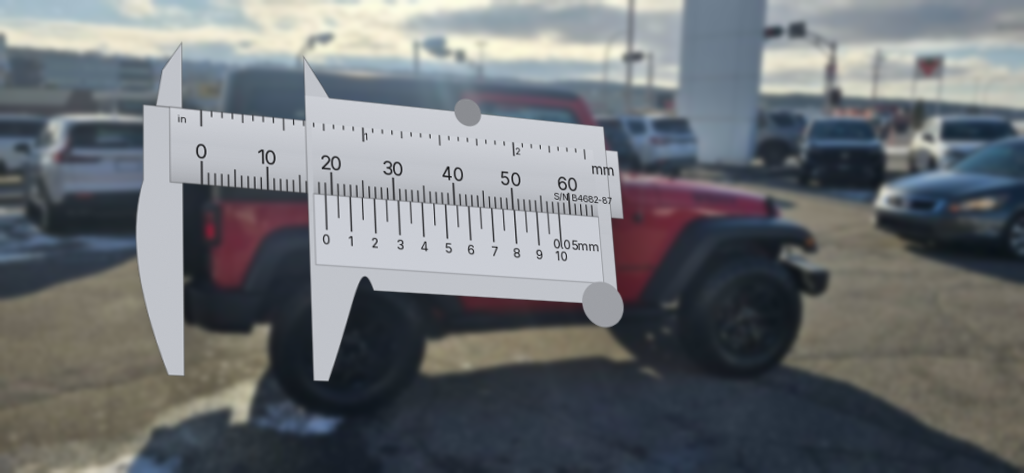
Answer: {"value": 19.0, "unit": "mm"}
